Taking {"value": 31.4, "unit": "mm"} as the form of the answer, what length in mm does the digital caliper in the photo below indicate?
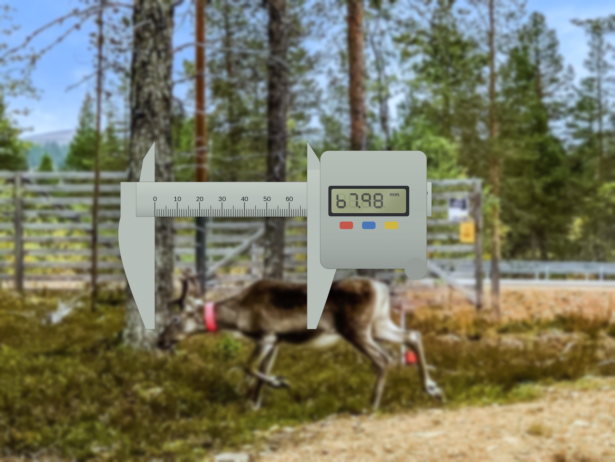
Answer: {"value": 67.98, "unit": "mm"}
